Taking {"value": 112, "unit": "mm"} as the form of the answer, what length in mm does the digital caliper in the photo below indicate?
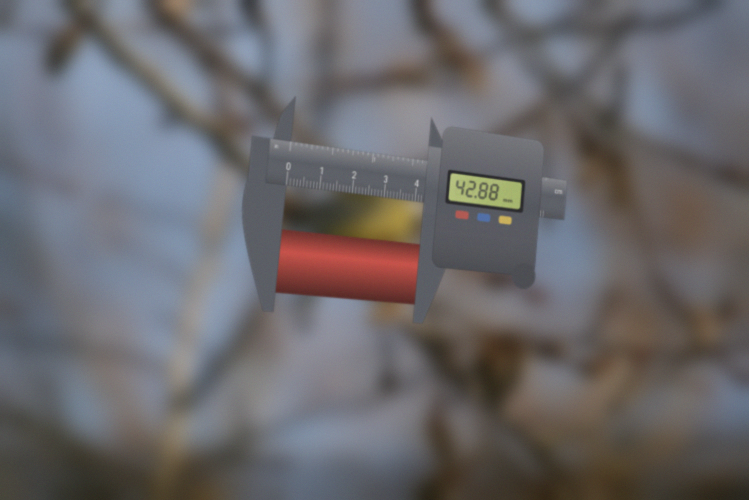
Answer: {"value": 42.88, "unit": "mm"}
